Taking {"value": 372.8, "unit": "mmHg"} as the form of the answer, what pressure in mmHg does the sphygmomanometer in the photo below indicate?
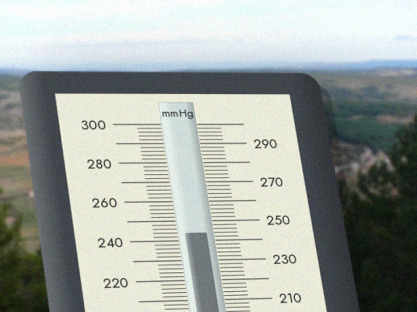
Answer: {"value": 244, "unit": "mmHg"}
